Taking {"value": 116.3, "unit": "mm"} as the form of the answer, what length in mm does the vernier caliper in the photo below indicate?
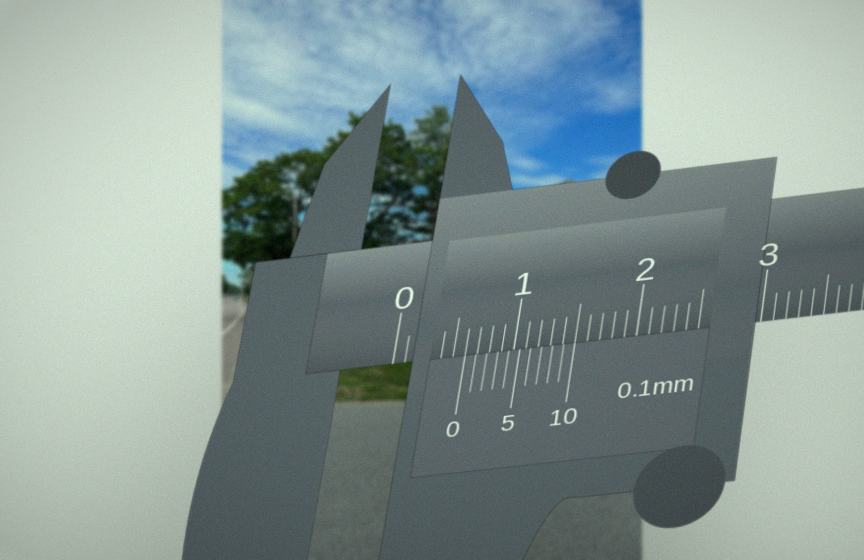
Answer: {"value": 6.0, "unit": "mm"}
